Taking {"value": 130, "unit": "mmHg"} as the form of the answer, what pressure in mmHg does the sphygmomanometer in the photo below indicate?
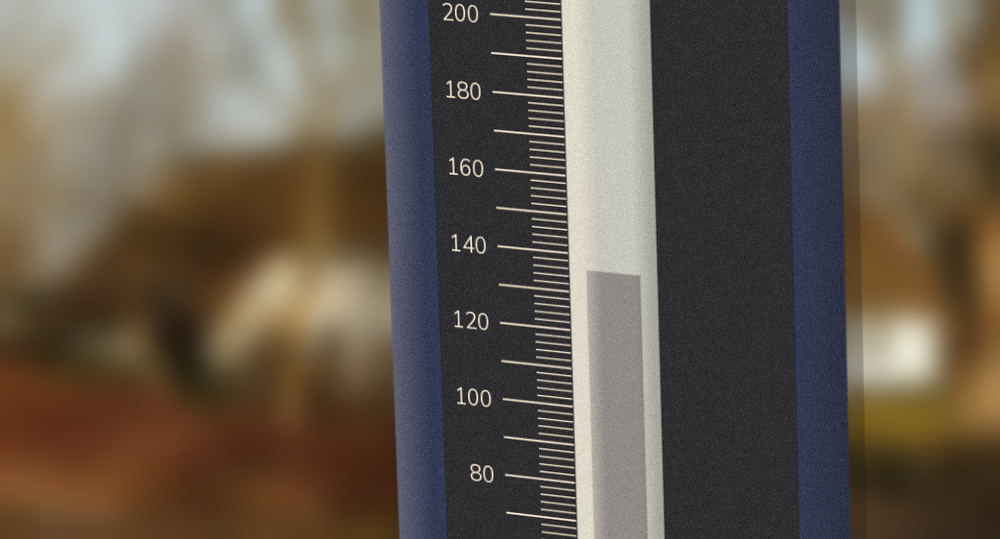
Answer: {"value": 136, "unit": "mmHg"}
